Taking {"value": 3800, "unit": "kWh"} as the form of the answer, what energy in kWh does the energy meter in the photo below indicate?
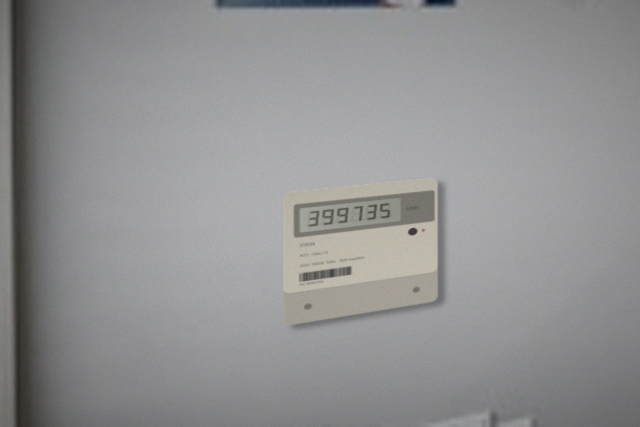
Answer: {"value": 399735, "unit": "kWh"}
